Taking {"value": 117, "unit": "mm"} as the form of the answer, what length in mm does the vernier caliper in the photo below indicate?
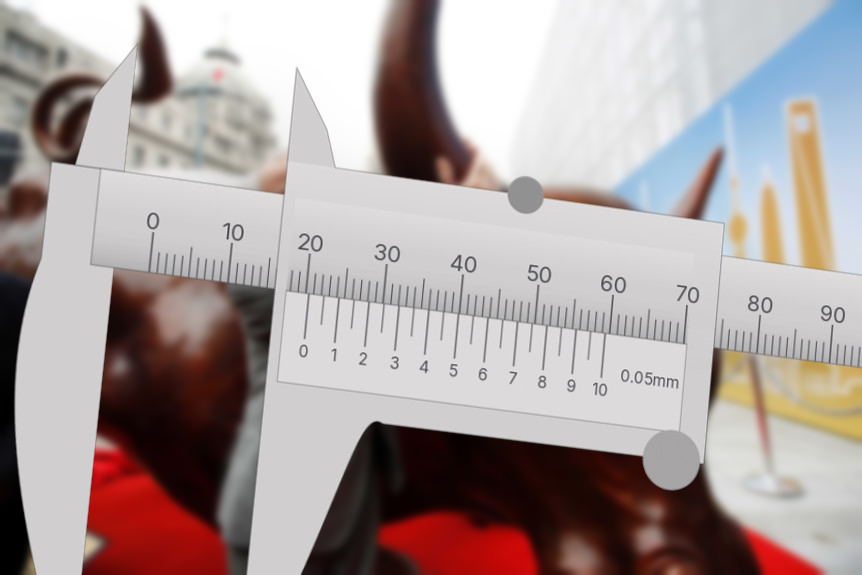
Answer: {"value": 20.4, "unit": "mm"}
